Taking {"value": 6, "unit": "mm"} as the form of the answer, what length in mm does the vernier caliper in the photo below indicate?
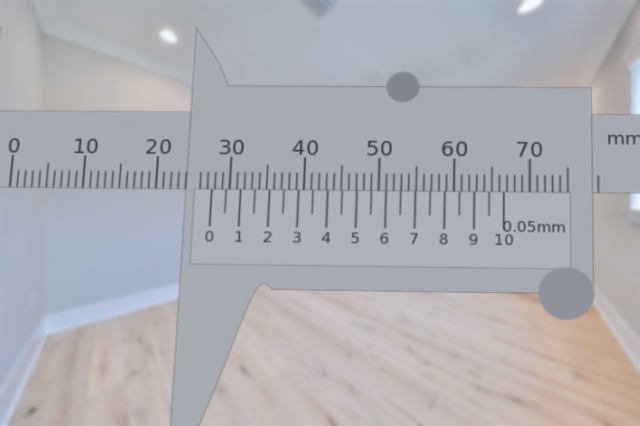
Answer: {"value": 27.6, "unit": "mm"}
